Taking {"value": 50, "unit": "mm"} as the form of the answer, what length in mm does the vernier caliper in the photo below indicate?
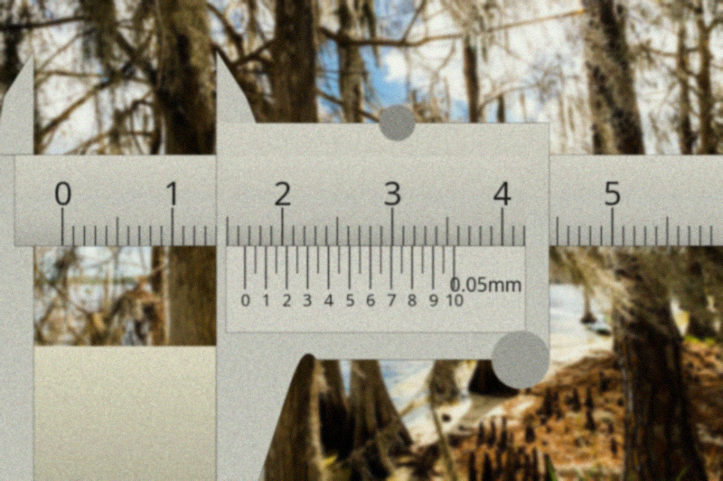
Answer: {"value": 16.6, "unit": "mm"}
